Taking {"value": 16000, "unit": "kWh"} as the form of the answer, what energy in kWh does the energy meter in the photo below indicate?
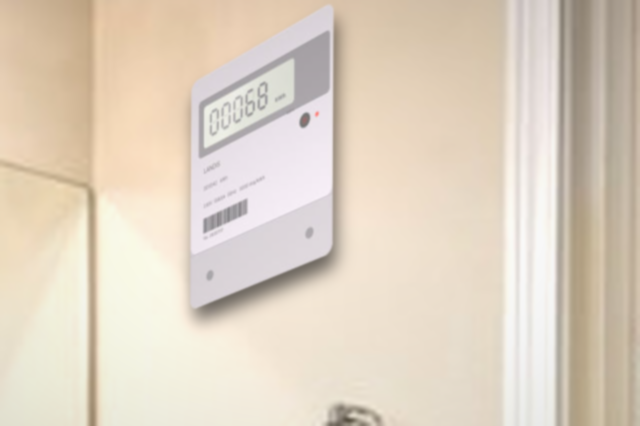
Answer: {"value": 68, "unit": "kWh"}
